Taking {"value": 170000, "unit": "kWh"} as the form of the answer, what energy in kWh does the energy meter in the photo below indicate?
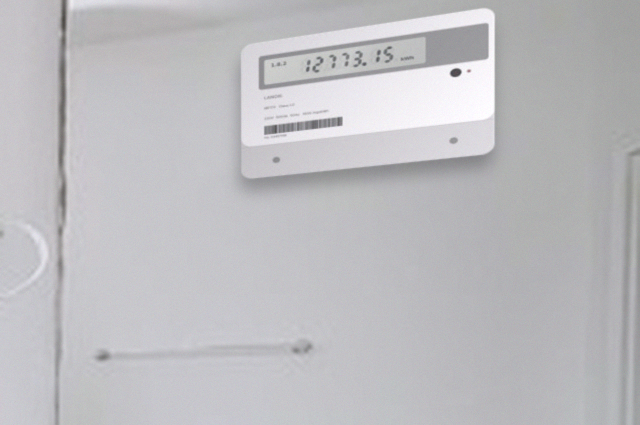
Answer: {"value": 12773.15, "unit": "kWh"}
